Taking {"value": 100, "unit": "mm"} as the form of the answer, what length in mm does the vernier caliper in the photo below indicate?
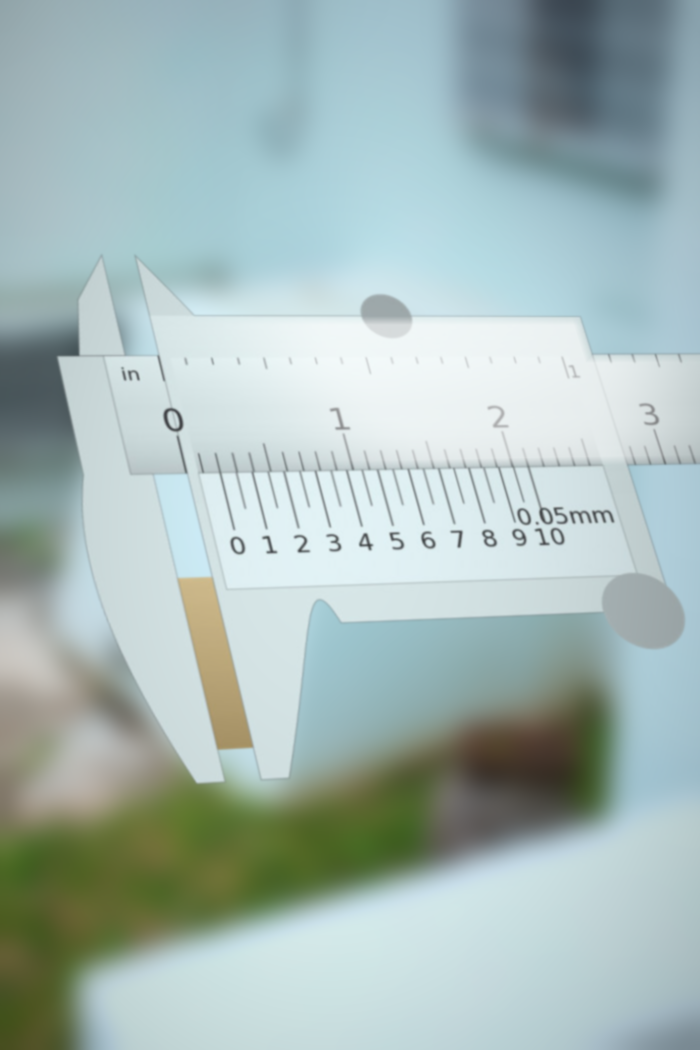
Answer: {"value": 2.0, "unit": "mm"}
